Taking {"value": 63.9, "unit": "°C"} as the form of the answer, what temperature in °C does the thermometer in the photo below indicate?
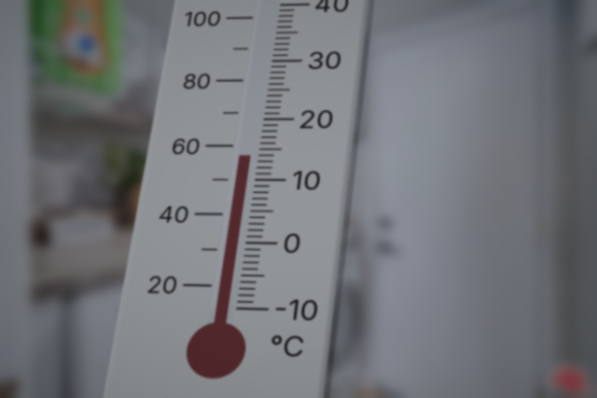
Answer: {"value": 14, "unit": "°C"}
